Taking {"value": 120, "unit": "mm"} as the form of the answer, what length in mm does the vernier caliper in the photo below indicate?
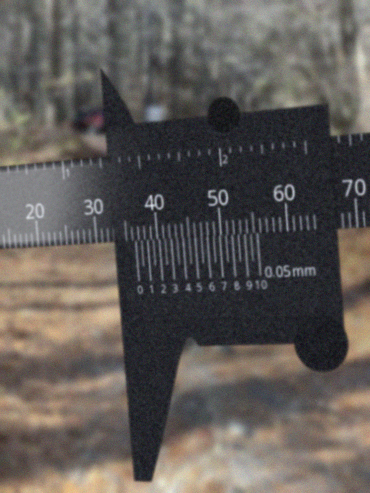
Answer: {"value": 36.5, "unit": "mm"}
